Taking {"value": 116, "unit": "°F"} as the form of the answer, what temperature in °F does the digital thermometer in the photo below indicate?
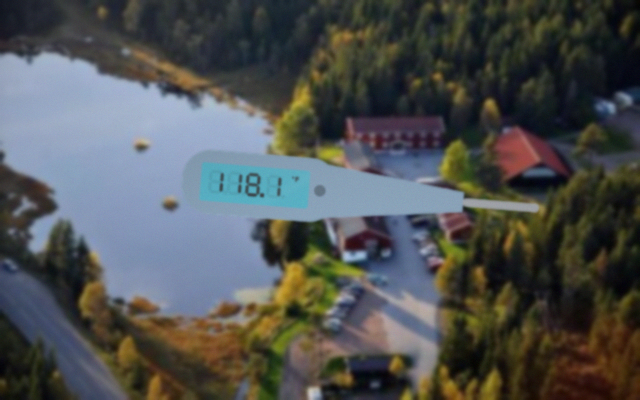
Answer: {"value": 118.1, "unit": "°F"}
